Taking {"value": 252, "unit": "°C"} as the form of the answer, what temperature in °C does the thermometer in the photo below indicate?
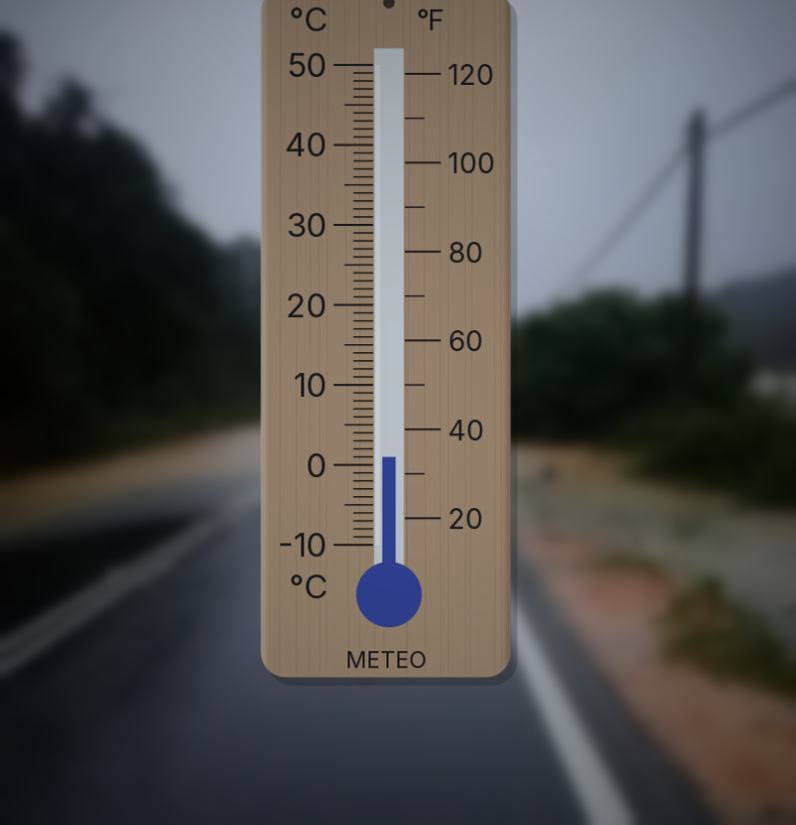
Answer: {"value": 1, "unit": "°C"}
